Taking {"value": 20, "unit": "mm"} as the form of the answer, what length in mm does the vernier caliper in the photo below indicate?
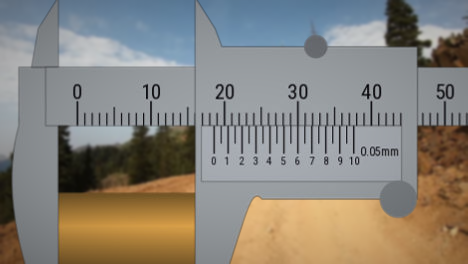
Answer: {"value": 18.6, "unit": "mm"}
